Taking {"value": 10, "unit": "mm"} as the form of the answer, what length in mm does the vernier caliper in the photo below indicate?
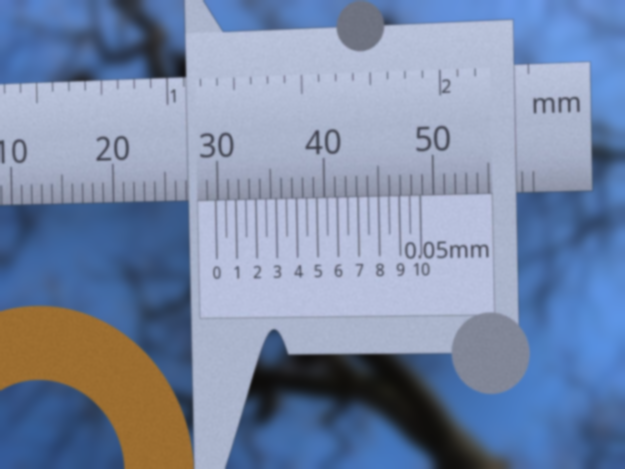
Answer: {"value": 29.8, "unit": "mm"}
